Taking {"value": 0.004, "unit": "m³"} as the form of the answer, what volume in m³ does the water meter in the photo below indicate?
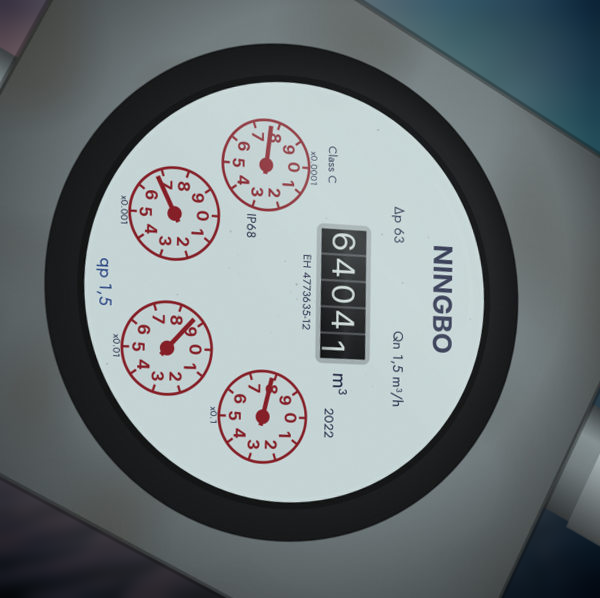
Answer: {"value": 64040.7867, "unit": "m³"}
